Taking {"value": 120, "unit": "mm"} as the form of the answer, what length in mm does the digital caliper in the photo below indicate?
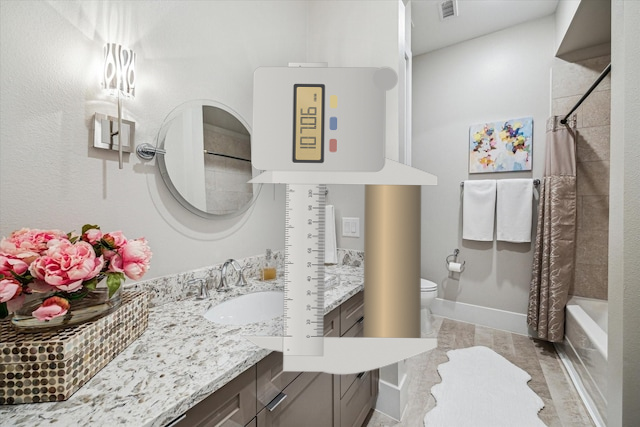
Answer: {"value": 107.06, "unit": "mm"}
